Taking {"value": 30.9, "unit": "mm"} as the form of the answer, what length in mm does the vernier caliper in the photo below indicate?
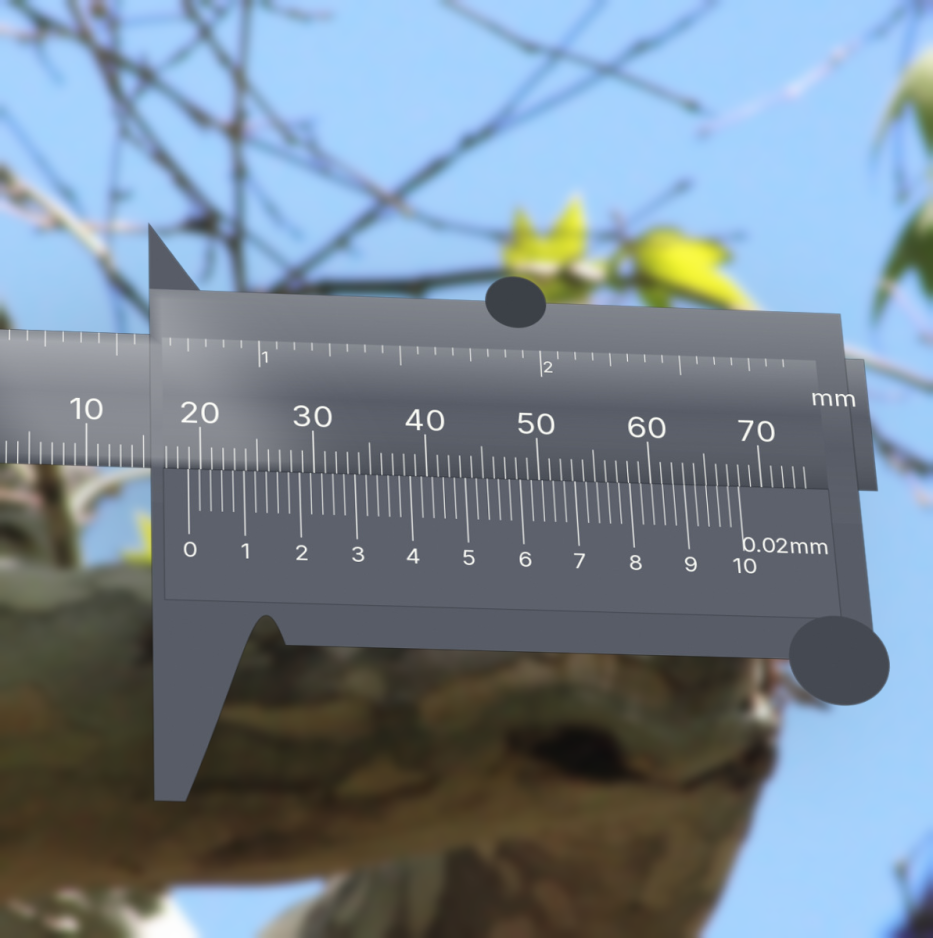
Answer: {"value": 18.9, "unit": "mm"}
